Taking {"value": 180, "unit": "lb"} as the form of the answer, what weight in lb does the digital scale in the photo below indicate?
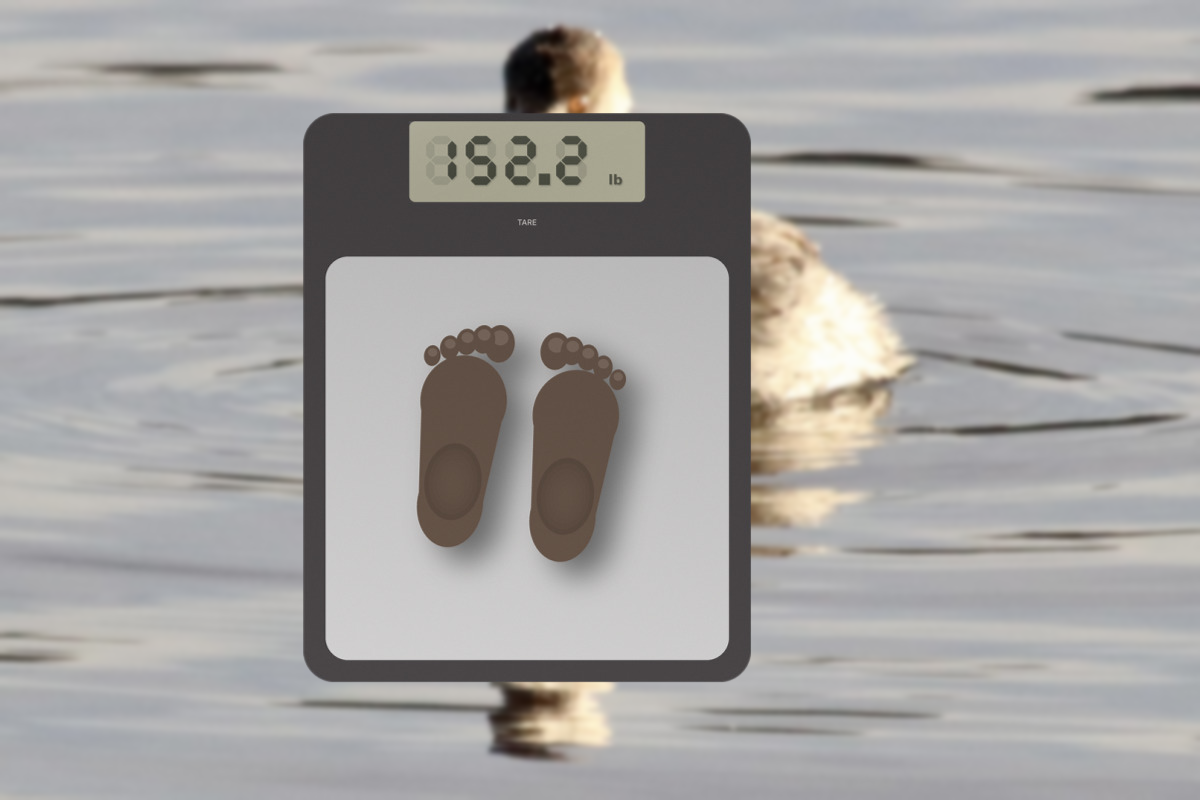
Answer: {"value": 152.2, "unit": "lb"}
